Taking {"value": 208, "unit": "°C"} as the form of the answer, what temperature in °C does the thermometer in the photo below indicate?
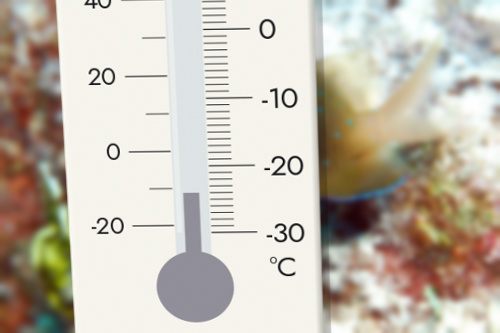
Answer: {"value": -24, "unit": "°C"}
